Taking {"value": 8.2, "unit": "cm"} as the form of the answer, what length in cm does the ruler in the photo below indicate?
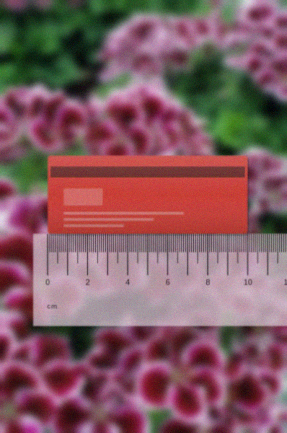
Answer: {"value": 10, "unit": "cm"}
